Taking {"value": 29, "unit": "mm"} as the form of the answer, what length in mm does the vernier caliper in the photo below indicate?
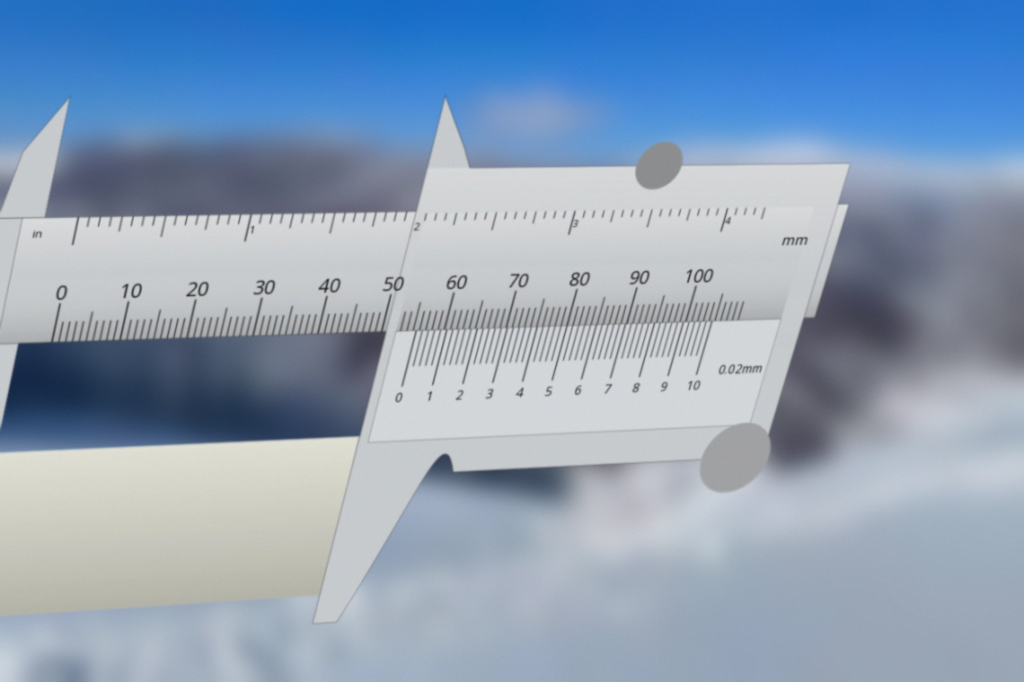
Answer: {"value": 55.5, "unit": "mm"}
